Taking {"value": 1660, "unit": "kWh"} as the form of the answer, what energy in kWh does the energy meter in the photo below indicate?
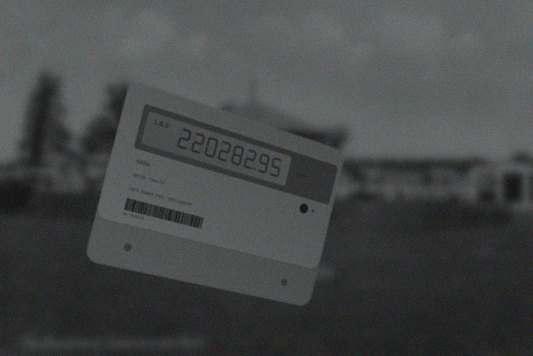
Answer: {"value": 220282.95, "unit": "kWh"}
